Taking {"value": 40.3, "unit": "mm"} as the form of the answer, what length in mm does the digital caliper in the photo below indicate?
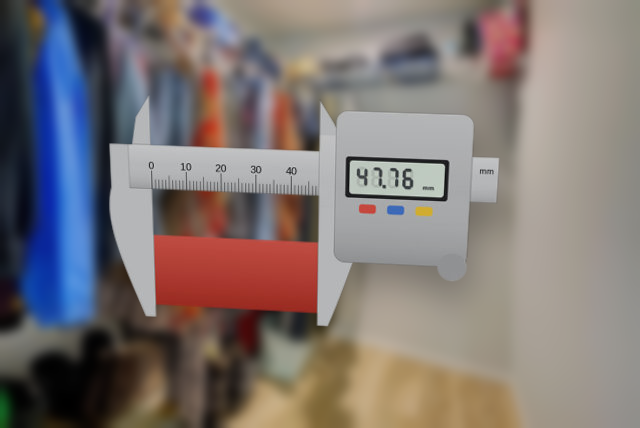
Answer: {"value": 47.76, "unit": "mm"}
